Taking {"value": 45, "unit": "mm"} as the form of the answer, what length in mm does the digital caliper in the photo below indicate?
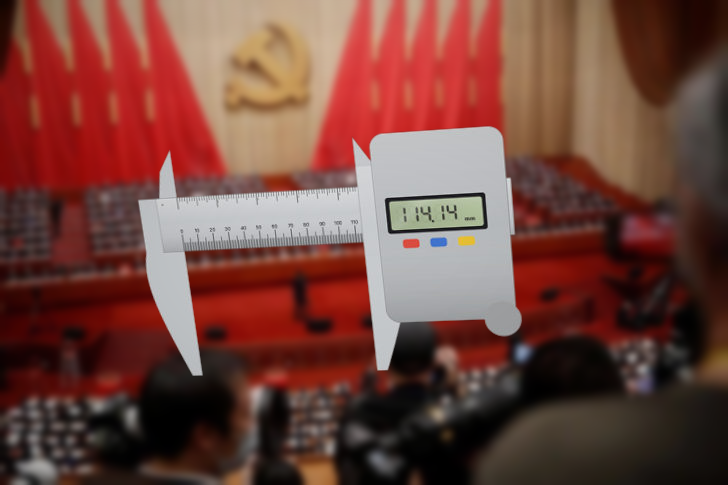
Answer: {"value": 114.14, "unit": "mm"}
